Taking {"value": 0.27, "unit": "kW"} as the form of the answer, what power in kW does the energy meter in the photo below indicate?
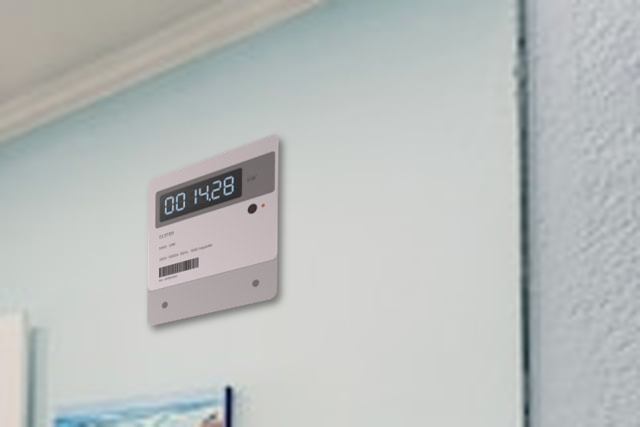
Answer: {"value": 14.28, "unit": "kW"}
